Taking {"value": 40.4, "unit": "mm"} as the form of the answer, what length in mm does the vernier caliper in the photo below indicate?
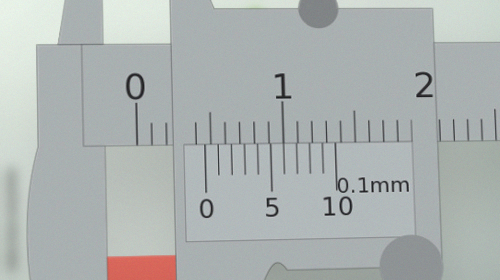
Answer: {"value": 4.6, "unit": "mm"}
